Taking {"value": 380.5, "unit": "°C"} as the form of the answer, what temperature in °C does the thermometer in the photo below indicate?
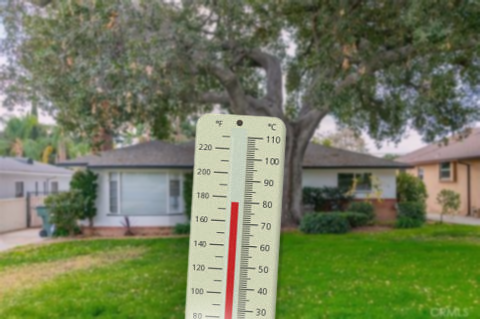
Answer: {"value": 80, "unit": "°C"}
